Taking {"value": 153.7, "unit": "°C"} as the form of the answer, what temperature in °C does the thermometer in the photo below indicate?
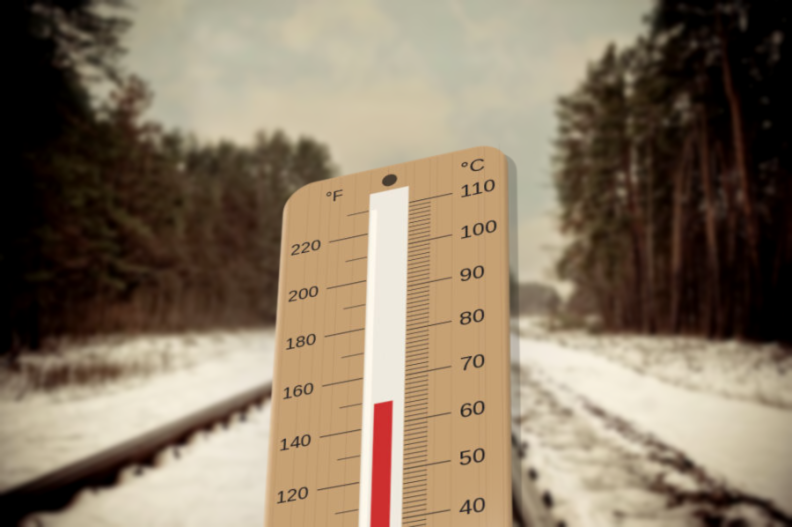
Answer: {"value": 65, "unit": "°C"}
